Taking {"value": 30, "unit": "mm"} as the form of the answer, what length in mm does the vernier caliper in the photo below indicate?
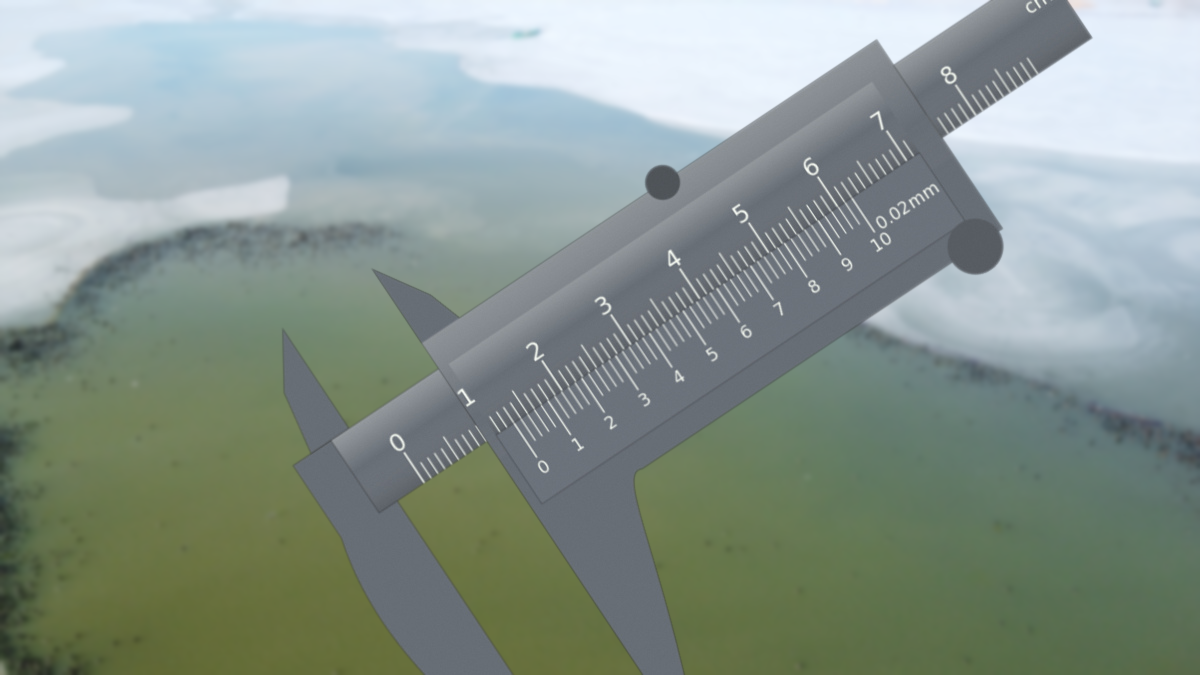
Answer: {"value": 13.0, "unit": "mm"}
